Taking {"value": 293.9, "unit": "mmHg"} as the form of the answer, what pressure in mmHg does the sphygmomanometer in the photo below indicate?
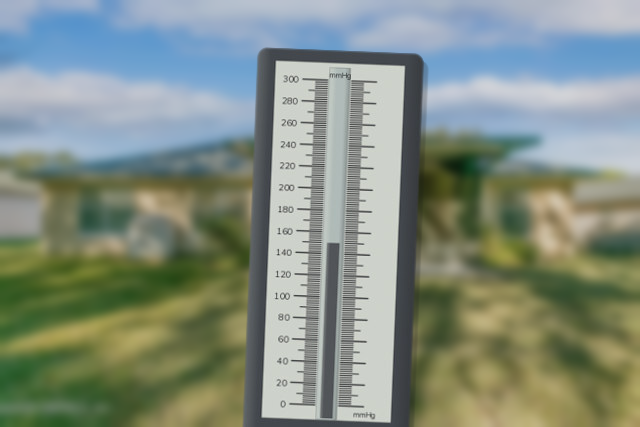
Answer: {"value": 150, "unit": "mmHg"}
